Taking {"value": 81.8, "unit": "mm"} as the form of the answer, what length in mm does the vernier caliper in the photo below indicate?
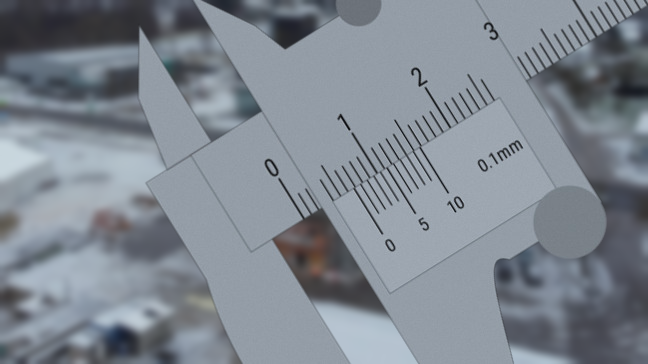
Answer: {"value": 6.8, "unit": "mm"}
